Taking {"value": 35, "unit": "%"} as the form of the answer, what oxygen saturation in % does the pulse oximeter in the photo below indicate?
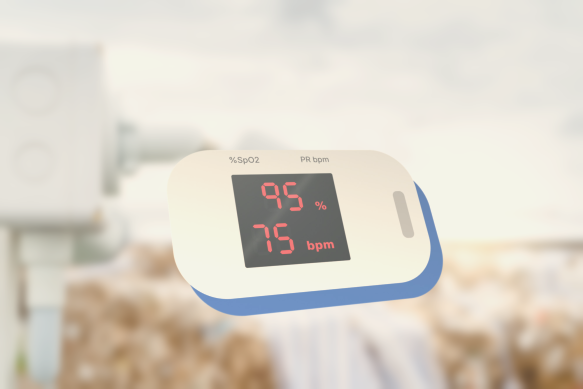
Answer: {"value": 95, "unit": "%"}
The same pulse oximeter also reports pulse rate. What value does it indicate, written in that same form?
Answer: {"value": 75, "unit": "bpm"}
